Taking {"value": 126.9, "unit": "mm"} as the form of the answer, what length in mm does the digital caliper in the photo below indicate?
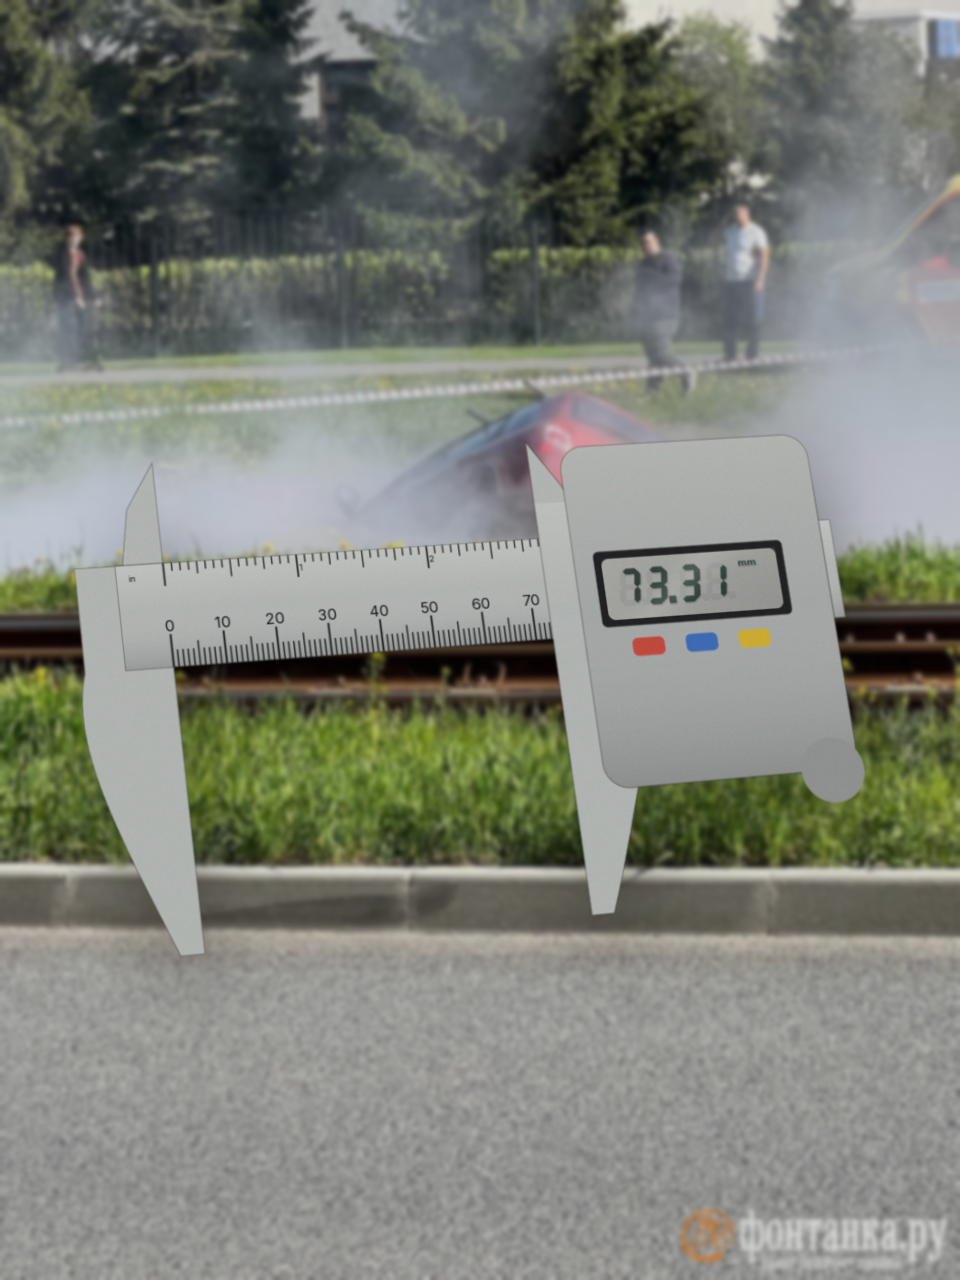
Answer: {"value": 73.31, "unit": "mm"}
